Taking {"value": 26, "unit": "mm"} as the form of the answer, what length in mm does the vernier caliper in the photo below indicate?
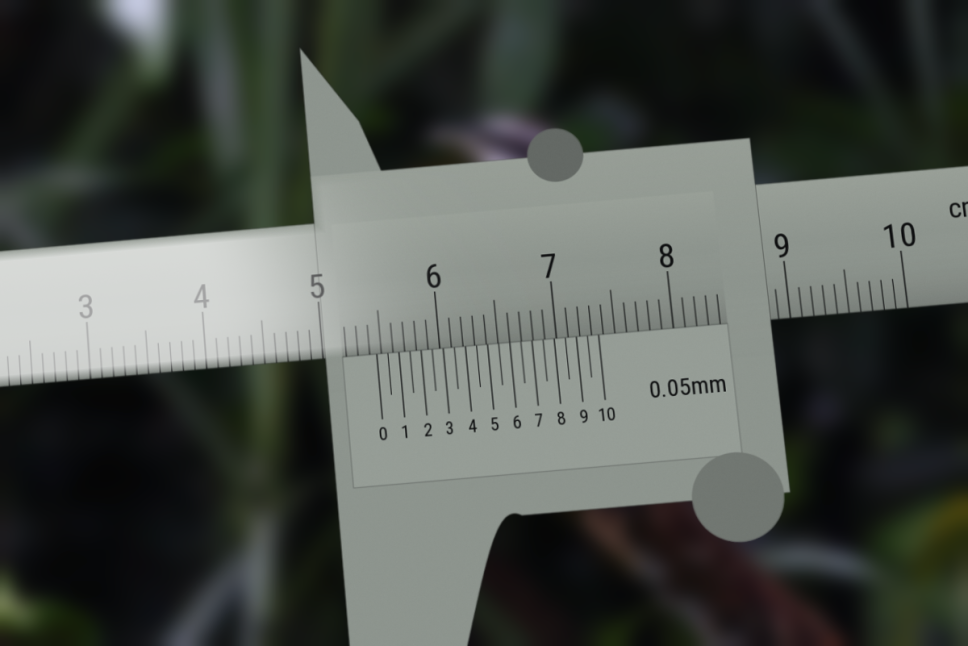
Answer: {"value": 54.6, "unit": "mm"}
